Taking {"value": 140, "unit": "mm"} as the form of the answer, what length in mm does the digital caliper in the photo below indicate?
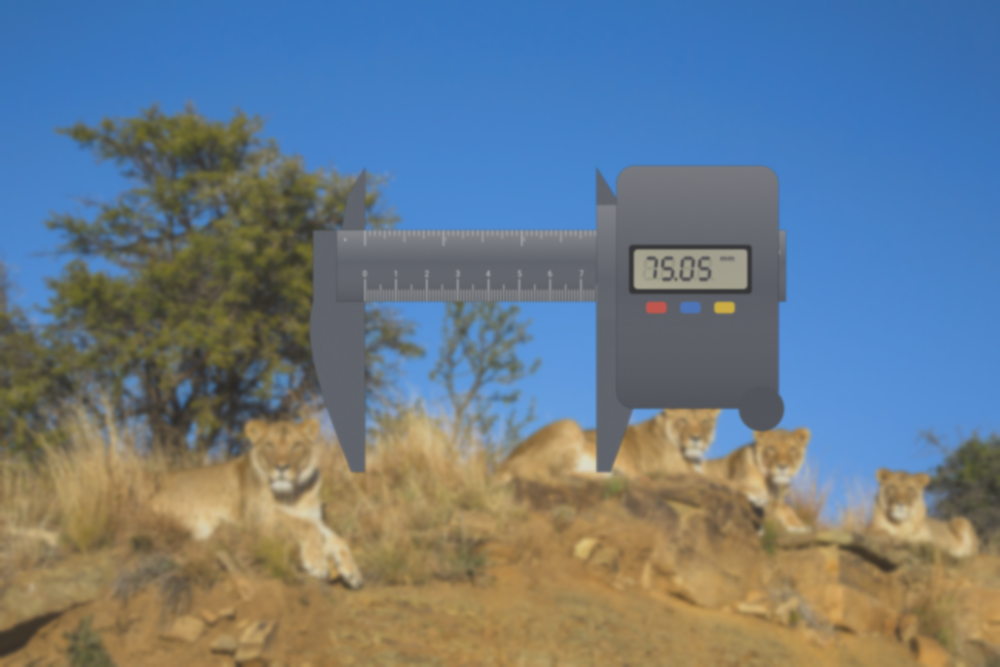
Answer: {"value": 75.05, "unit": "mm"}
